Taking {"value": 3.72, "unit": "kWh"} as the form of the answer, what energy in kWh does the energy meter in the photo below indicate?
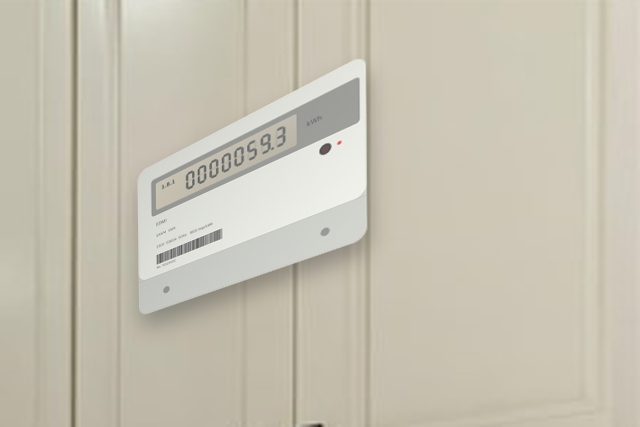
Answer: {"value": 59.3, "unit": "kWh"}
